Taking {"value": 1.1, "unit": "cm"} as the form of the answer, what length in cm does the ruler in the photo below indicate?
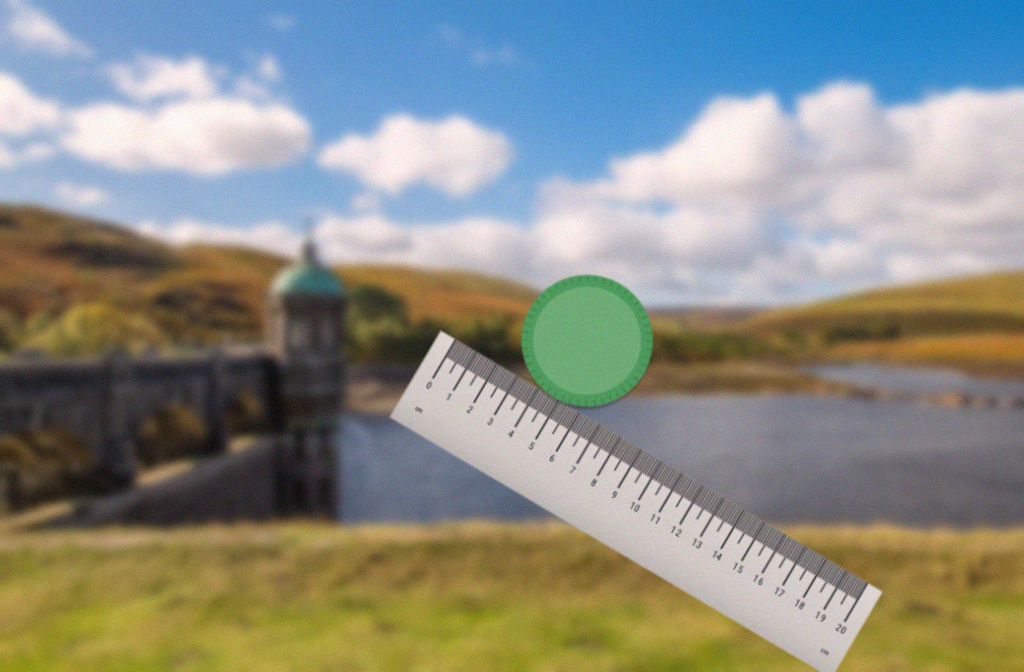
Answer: {"value": 5.5, "unit": "cm"}
